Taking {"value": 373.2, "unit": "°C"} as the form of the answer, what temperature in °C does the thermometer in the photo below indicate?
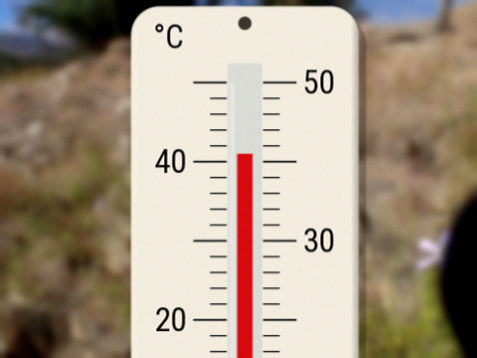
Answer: {"value": 41, "unit": "°C"}
